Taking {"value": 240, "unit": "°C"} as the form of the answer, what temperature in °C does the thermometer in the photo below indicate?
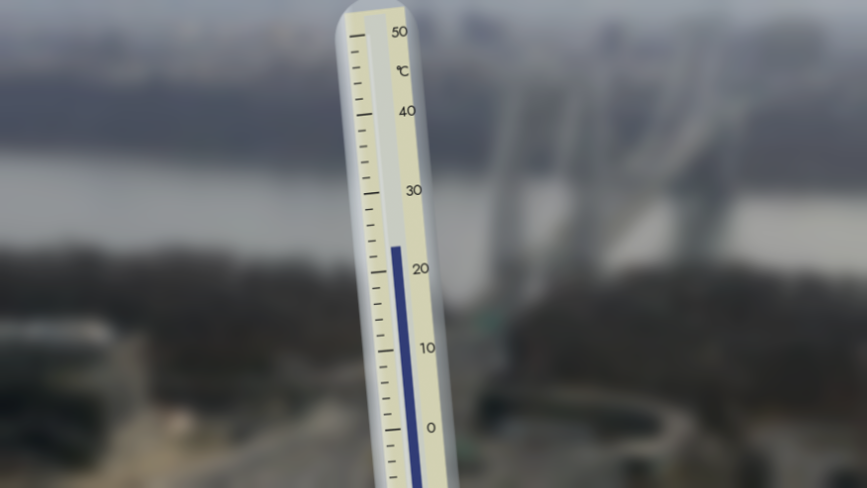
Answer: {"value": 23, "unit": "°C"}
